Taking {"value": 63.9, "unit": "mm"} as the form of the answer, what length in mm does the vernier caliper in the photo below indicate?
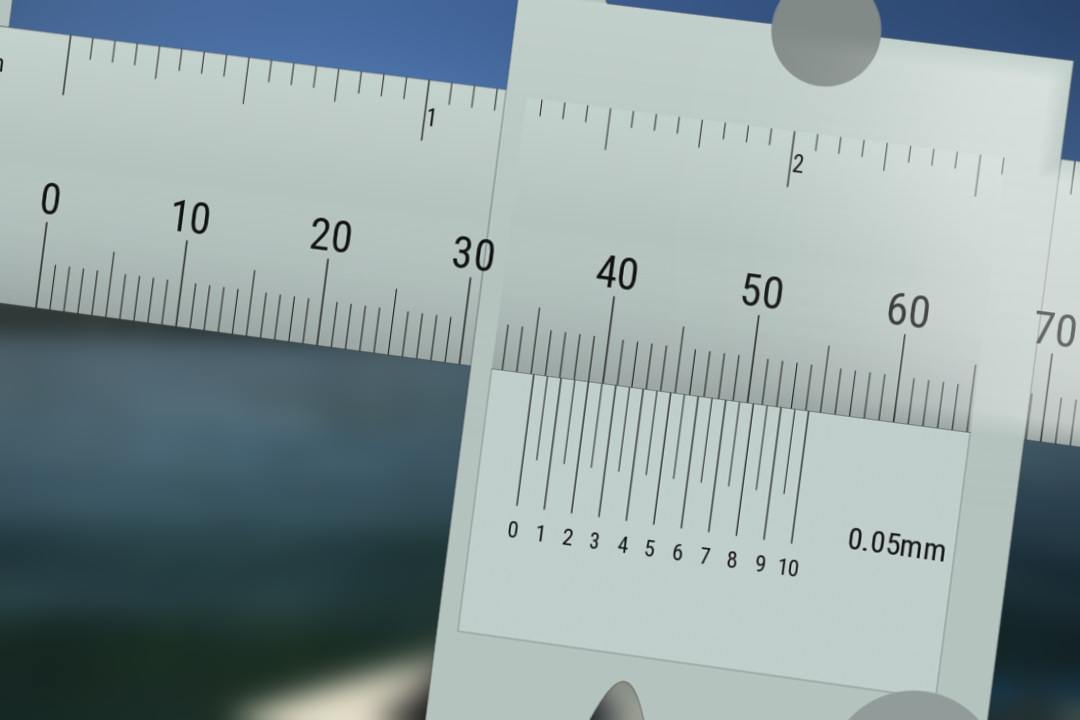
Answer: {"value": 35.2, "unit": "mm"}
